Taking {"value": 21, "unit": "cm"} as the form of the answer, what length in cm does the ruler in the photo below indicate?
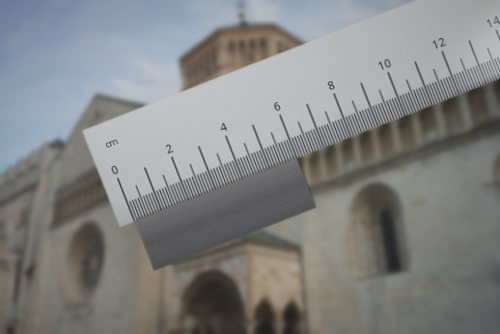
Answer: {"value": 6, "unit": "cm"}
